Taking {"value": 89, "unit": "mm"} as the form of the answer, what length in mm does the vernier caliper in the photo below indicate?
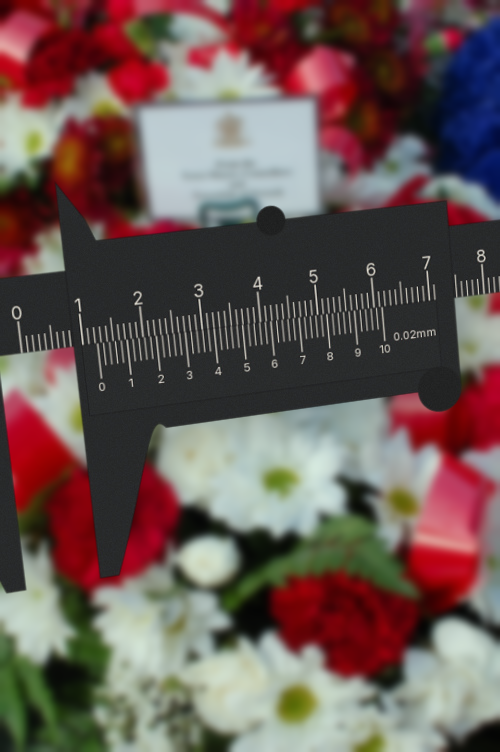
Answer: {"value": 12.4, "unit": "mm"}
